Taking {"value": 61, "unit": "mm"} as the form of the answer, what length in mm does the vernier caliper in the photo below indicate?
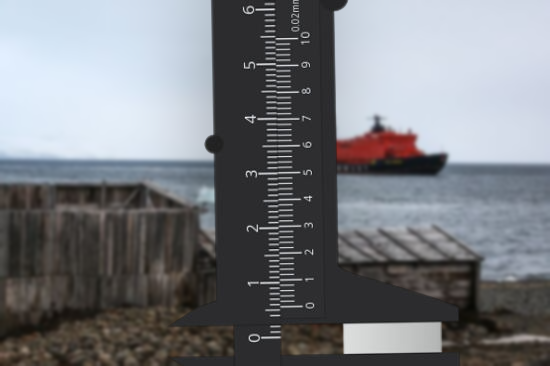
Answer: {"value": 5.6, "unit": "mm"}
